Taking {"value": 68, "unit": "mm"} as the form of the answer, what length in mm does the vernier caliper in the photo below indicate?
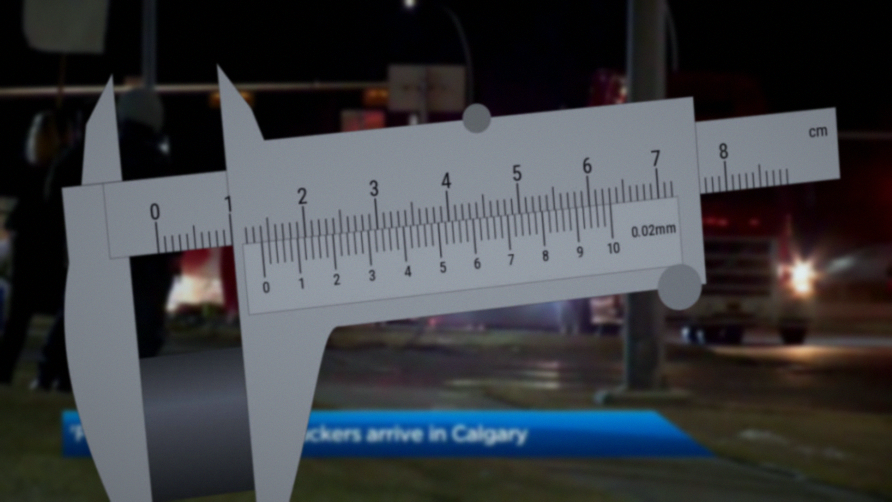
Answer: {"value": 14.0, "unit": "mm"}
